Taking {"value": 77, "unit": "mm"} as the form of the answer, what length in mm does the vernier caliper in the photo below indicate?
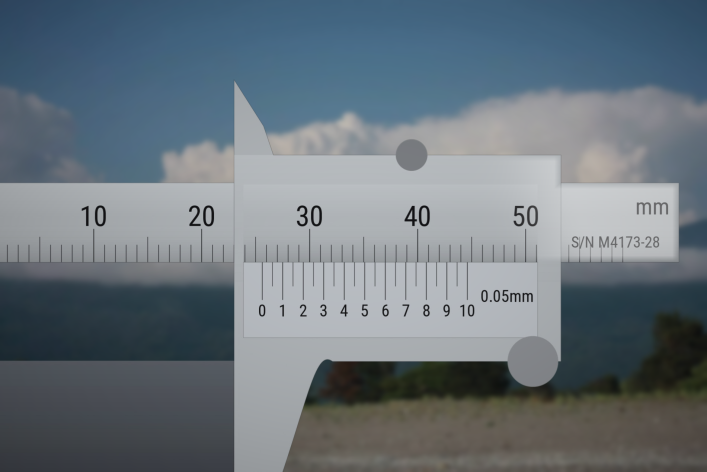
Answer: {"value": 25.6, "unit": "mm"}
